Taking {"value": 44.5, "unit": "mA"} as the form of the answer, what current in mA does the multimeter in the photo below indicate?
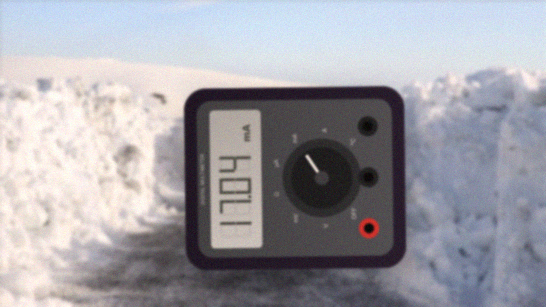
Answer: {"value": 17.04, "unit": "mA"}
